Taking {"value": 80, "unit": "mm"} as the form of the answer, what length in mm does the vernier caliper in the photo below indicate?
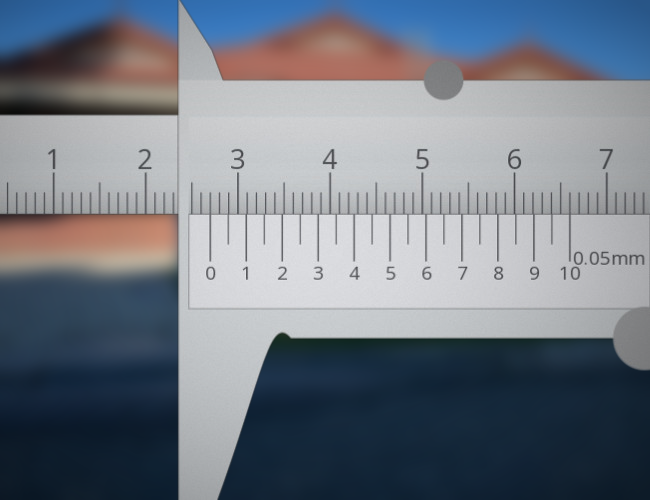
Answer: {"value": 27.0, "unit": "mm"}
